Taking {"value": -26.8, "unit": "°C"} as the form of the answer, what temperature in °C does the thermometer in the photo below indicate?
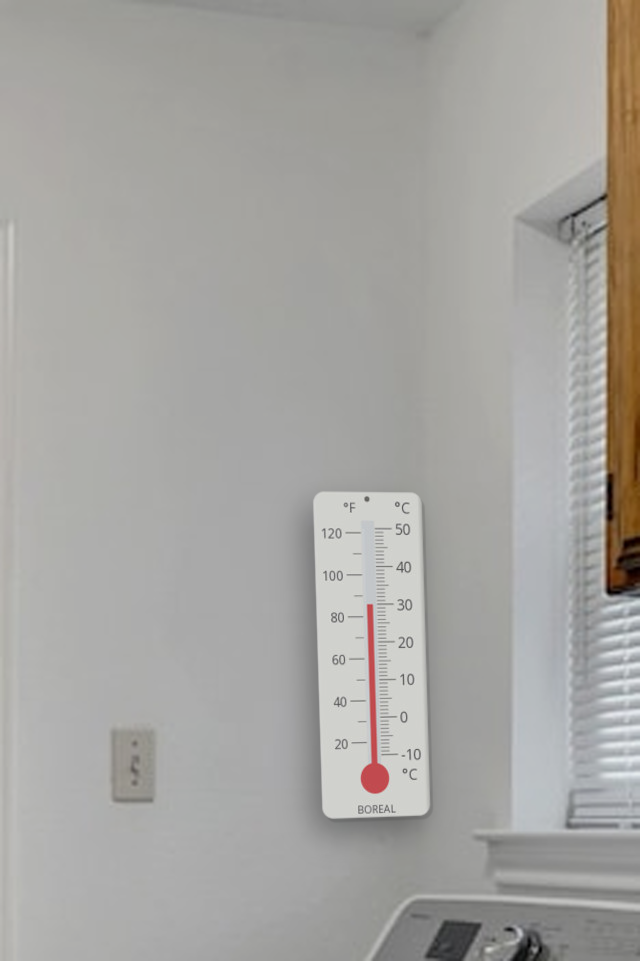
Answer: {"value": 30, "unit": "°C"}
